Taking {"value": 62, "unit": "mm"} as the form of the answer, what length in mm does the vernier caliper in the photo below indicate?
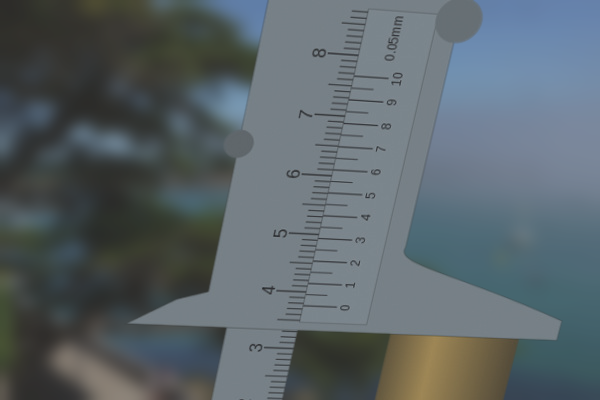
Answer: {"value": 37.6, "unit": "mm"}
